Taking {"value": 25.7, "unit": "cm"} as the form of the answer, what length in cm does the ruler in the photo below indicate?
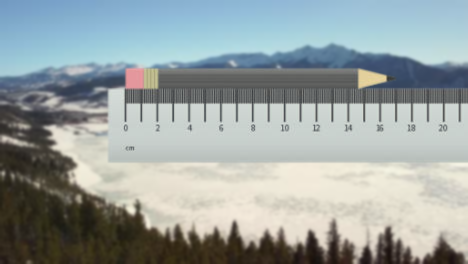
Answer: {"value": 17, "unit": "cm"}
